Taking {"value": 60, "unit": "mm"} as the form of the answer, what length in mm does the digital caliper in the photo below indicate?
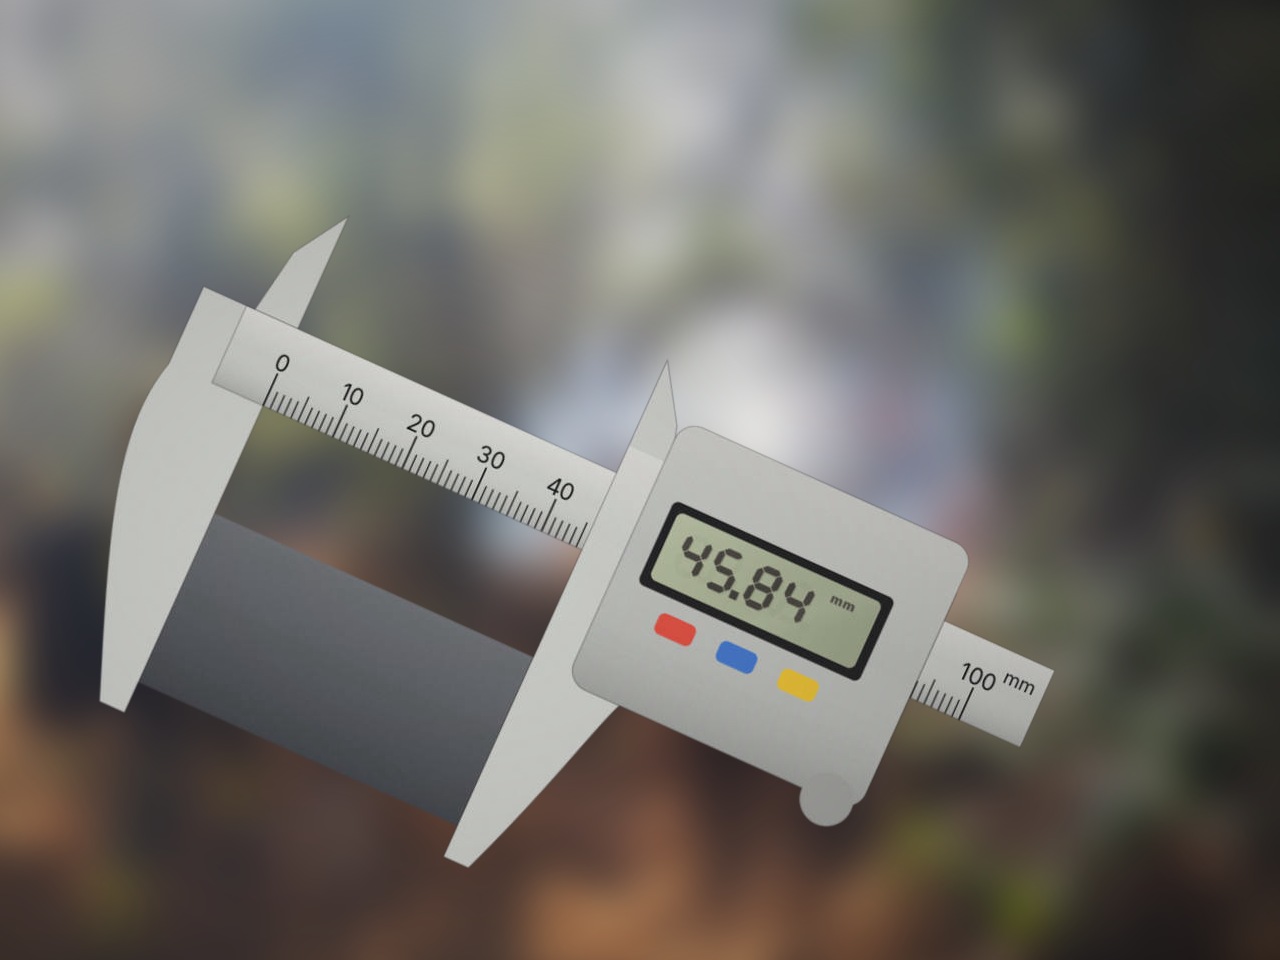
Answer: {"value": 45.84, "unit": "mm"}
